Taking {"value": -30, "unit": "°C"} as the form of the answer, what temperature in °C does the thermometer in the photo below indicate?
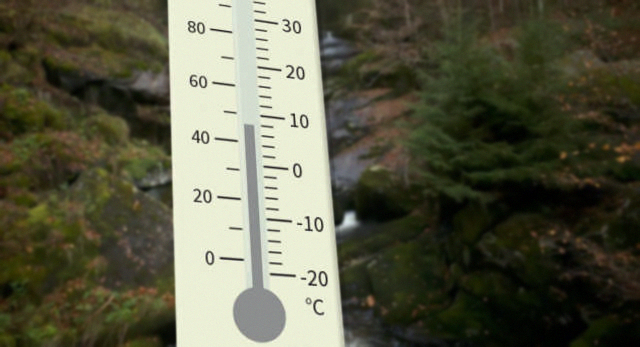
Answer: {"value": 8, "unit": "°C"}
